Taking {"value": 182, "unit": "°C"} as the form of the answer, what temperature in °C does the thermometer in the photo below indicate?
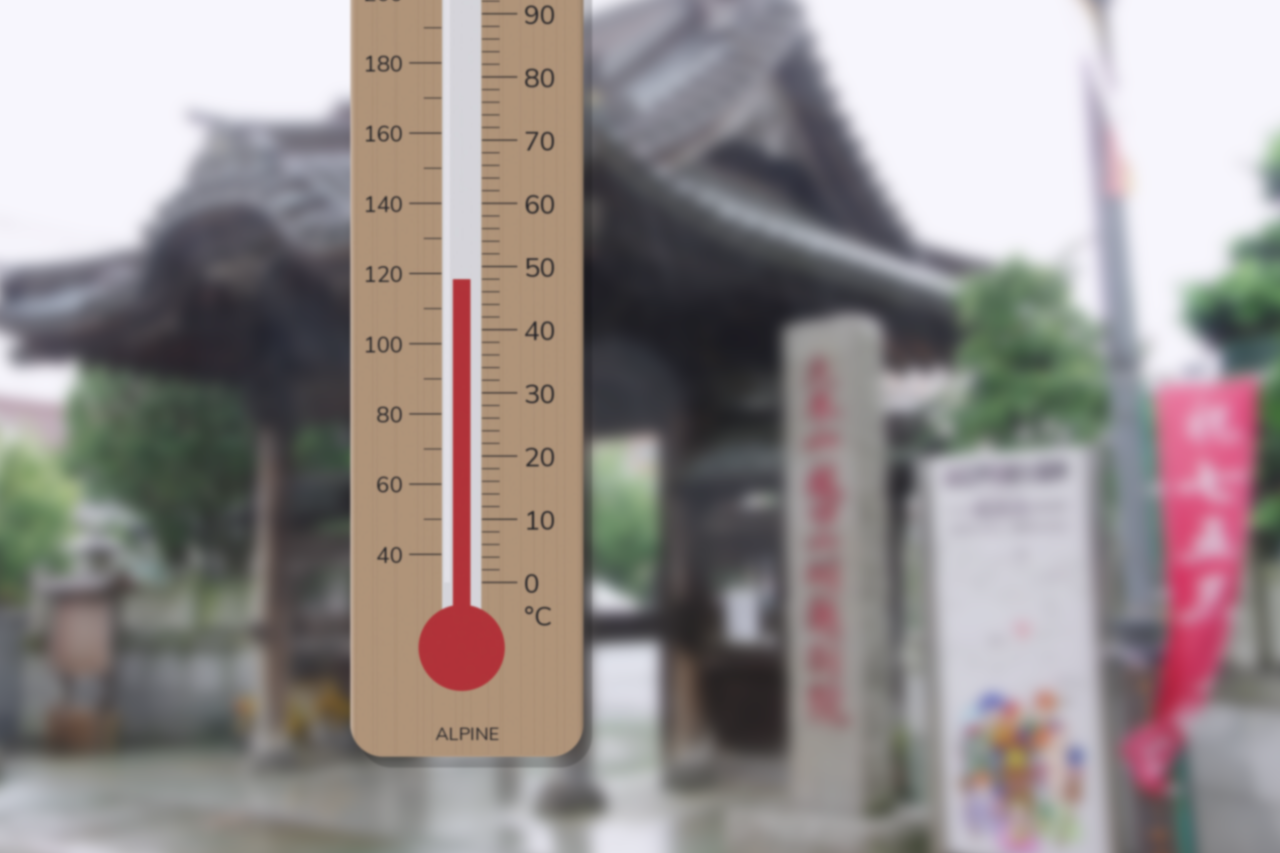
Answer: {"value": 48, "unit": "°C"}
